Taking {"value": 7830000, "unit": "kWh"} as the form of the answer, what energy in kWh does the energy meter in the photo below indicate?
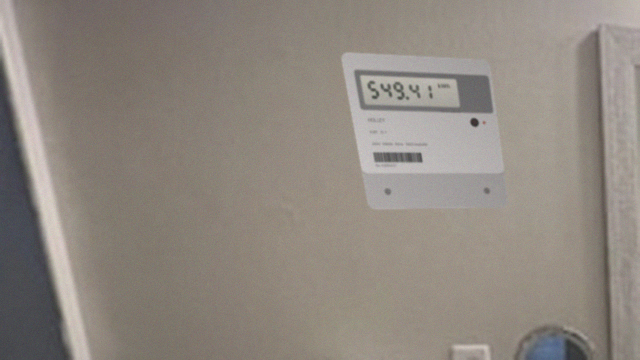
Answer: {"value": 549.41, "unit": "kWh"}
